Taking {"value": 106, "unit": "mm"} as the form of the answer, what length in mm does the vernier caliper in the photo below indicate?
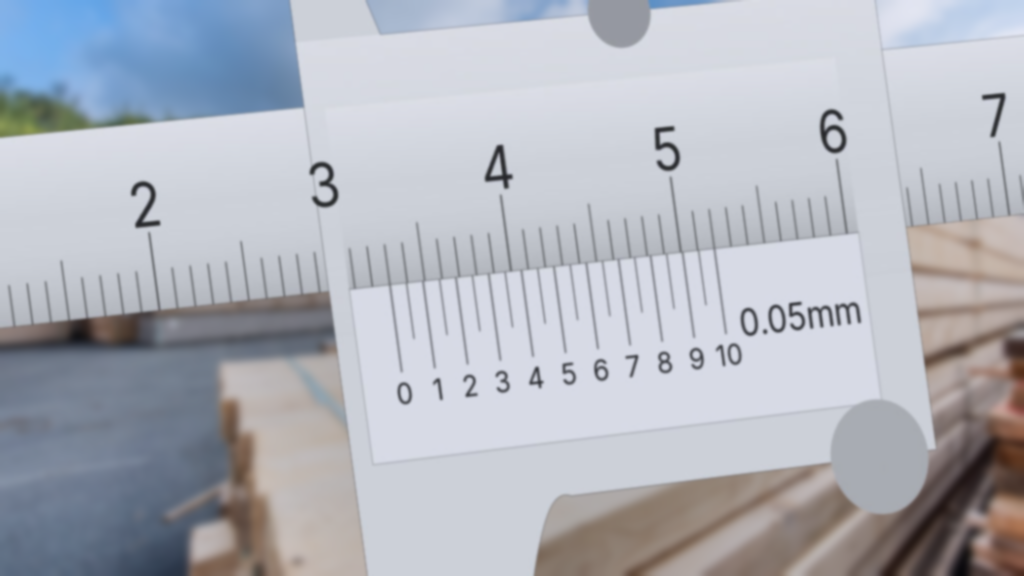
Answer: {"value": 33.0, "unit": "mm"}
